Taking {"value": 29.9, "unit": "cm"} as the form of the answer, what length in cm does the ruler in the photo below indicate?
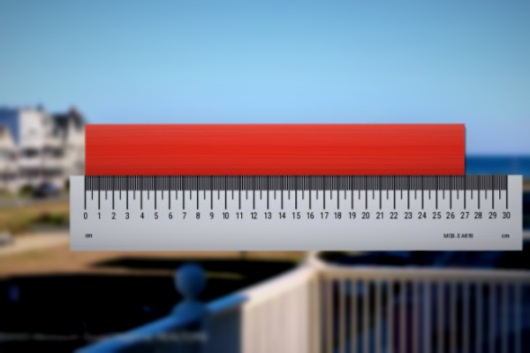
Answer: {"value": 27, "unit": "cm"}
